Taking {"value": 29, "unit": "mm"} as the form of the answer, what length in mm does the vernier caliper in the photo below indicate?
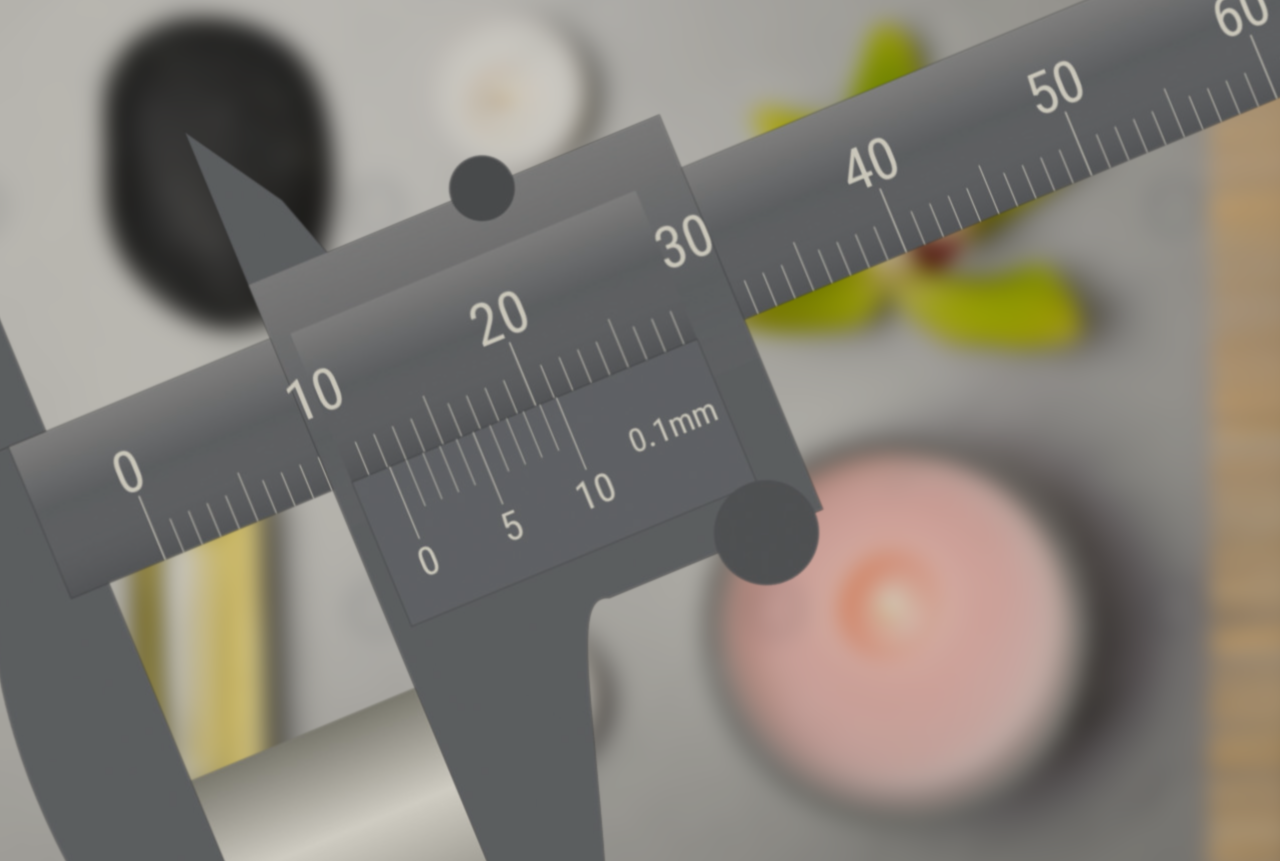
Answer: {"value": 12.1, "unit": "mm"}
